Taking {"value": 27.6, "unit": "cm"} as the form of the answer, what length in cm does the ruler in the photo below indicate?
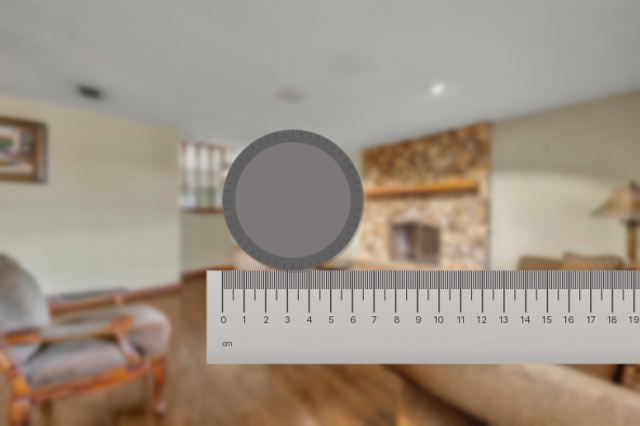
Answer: {"value": 6.5, "unit": "cm"}
